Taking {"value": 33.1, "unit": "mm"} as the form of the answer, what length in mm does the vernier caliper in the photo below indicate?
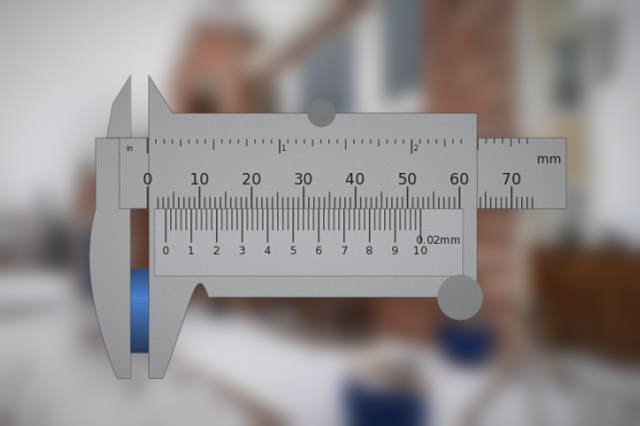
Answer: {"value": 3.5, "unit": "mm"}
